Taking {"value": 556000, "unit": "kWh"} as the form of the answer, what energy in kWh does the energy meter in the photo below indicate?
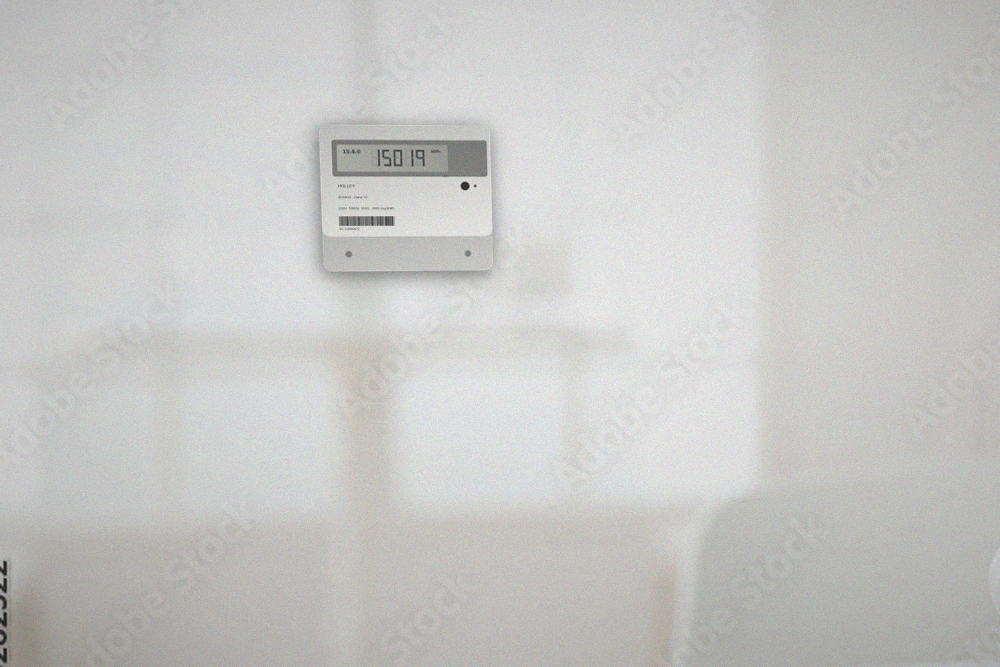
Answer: {"value": 15019, "unit": "kWh"}
